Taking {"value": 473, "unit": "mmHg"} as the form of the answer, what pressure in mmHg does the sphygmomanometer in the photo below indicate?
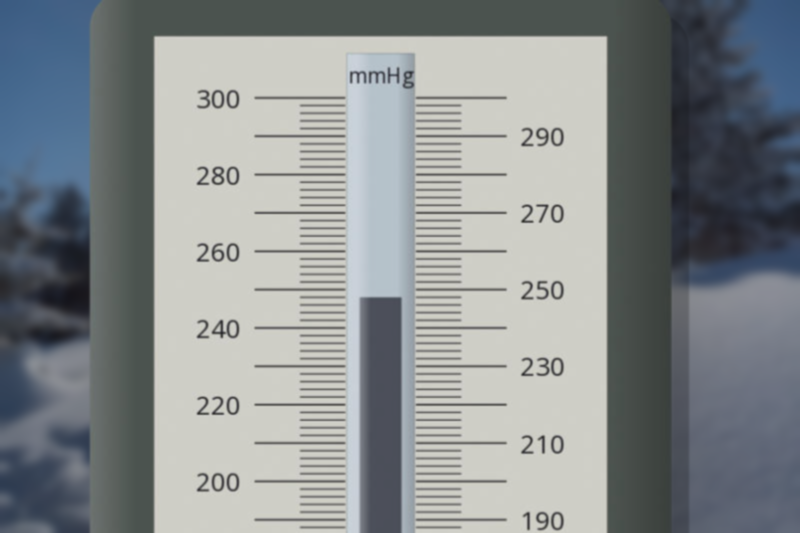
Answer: {"value": 248, "unit": "mmHg"}
